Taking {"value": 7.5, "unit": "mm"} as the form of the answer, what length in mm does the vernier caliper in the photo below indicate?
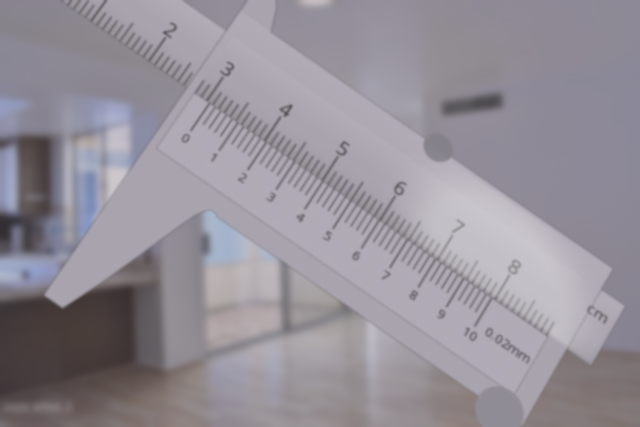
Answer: {"value": 30.5, "unit": "mm"}
